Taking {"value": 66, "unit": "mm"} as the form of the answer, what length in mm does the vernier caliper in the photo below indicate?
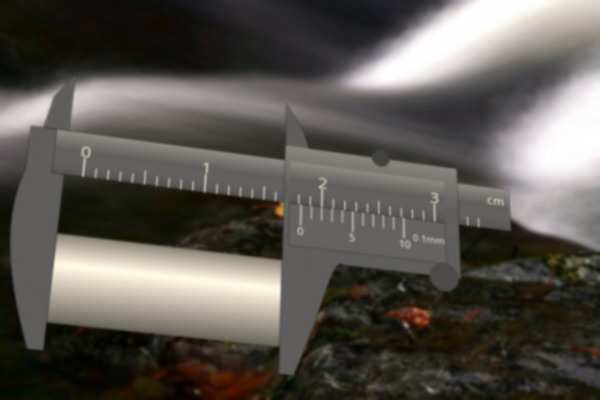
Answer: {"value": 18.2, "unit": "mm"}
